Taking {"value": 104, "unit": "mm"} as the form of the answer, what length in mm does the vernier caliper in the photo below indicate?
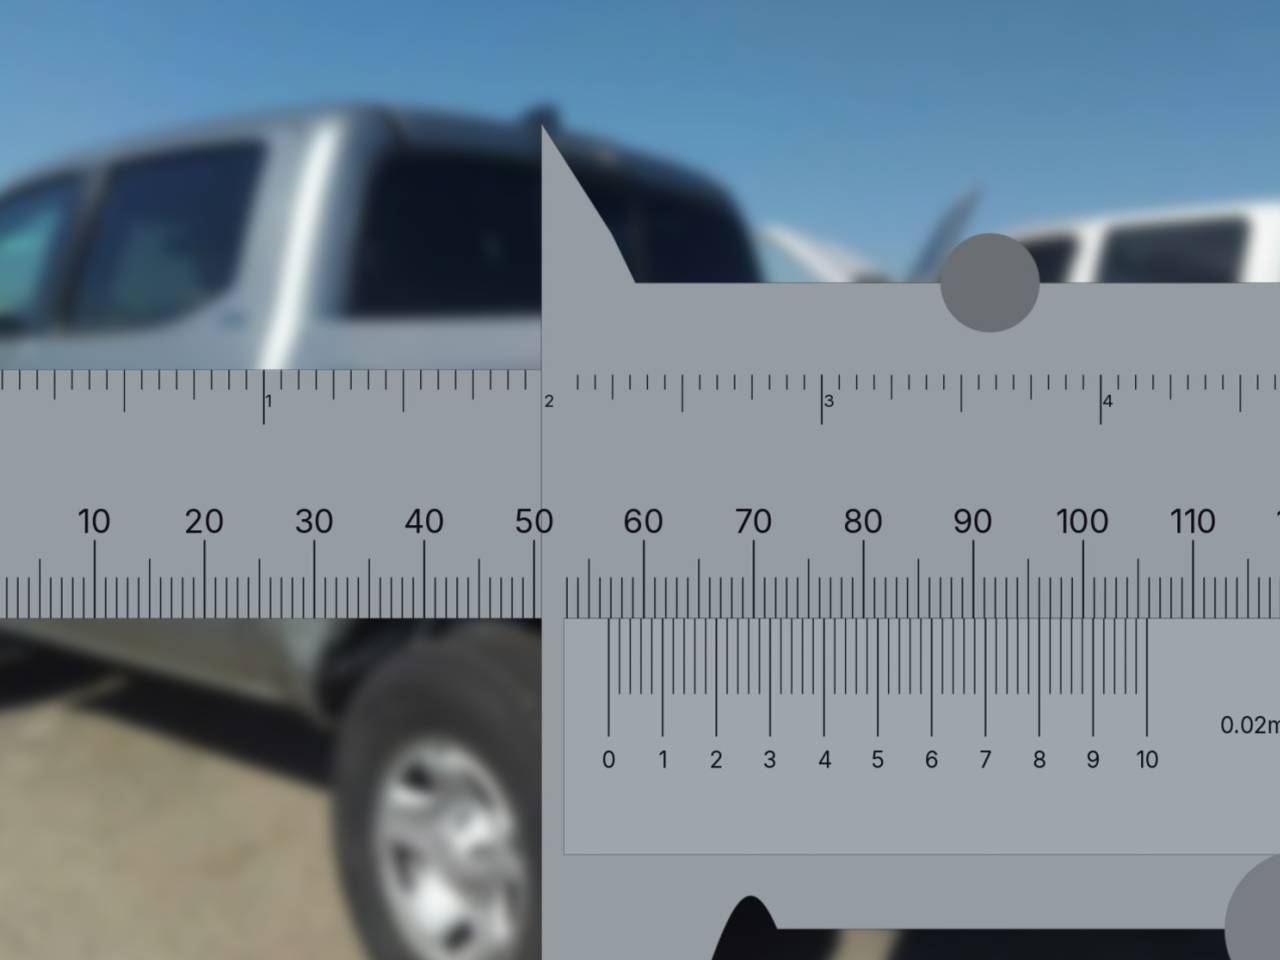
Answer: {"value": 56.8, "unit": "mm"}
